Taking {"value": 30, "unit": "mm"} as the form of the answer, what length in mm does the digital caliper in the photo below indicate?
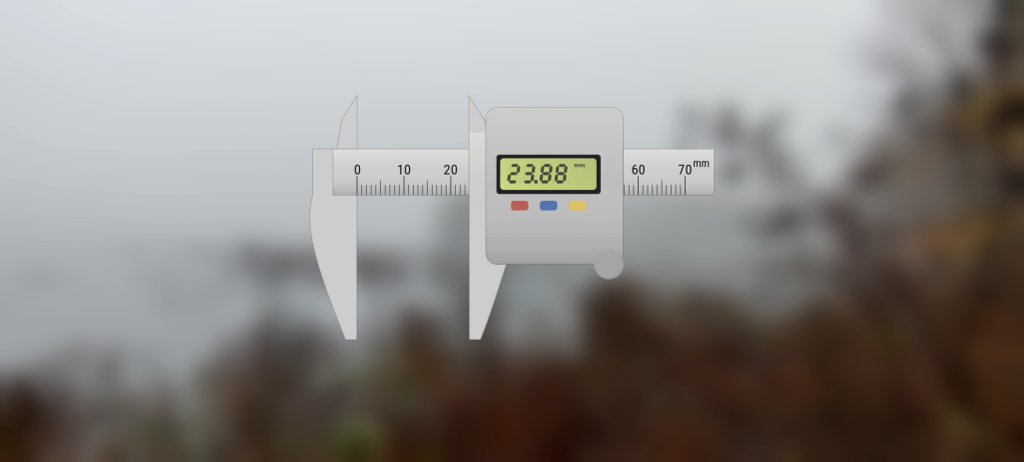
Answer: {"value": 23.88, "unit": "mm"}
